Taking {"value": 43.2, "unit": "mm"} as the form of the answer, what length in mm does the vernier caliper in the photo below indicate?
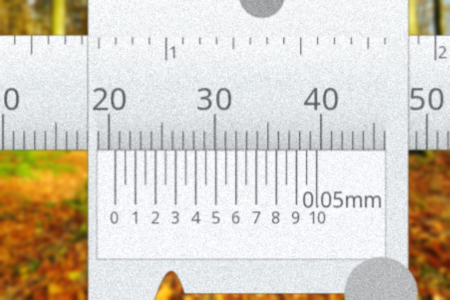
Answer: {"value": 20.6, "unit": "mm"}
